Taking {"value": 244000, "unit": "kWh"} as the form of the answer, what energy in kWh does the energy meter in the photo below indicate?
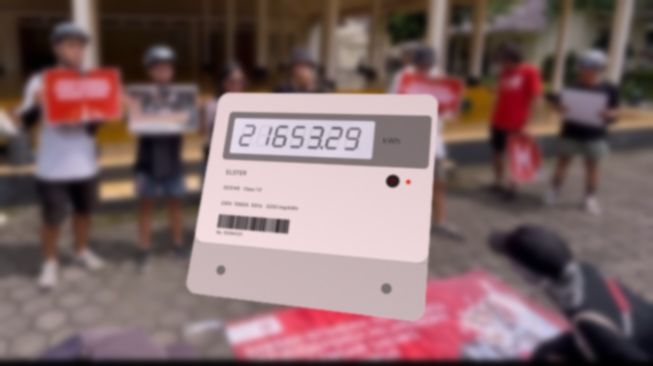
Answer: {"value": 21653.29, "unit": "kWh"}
